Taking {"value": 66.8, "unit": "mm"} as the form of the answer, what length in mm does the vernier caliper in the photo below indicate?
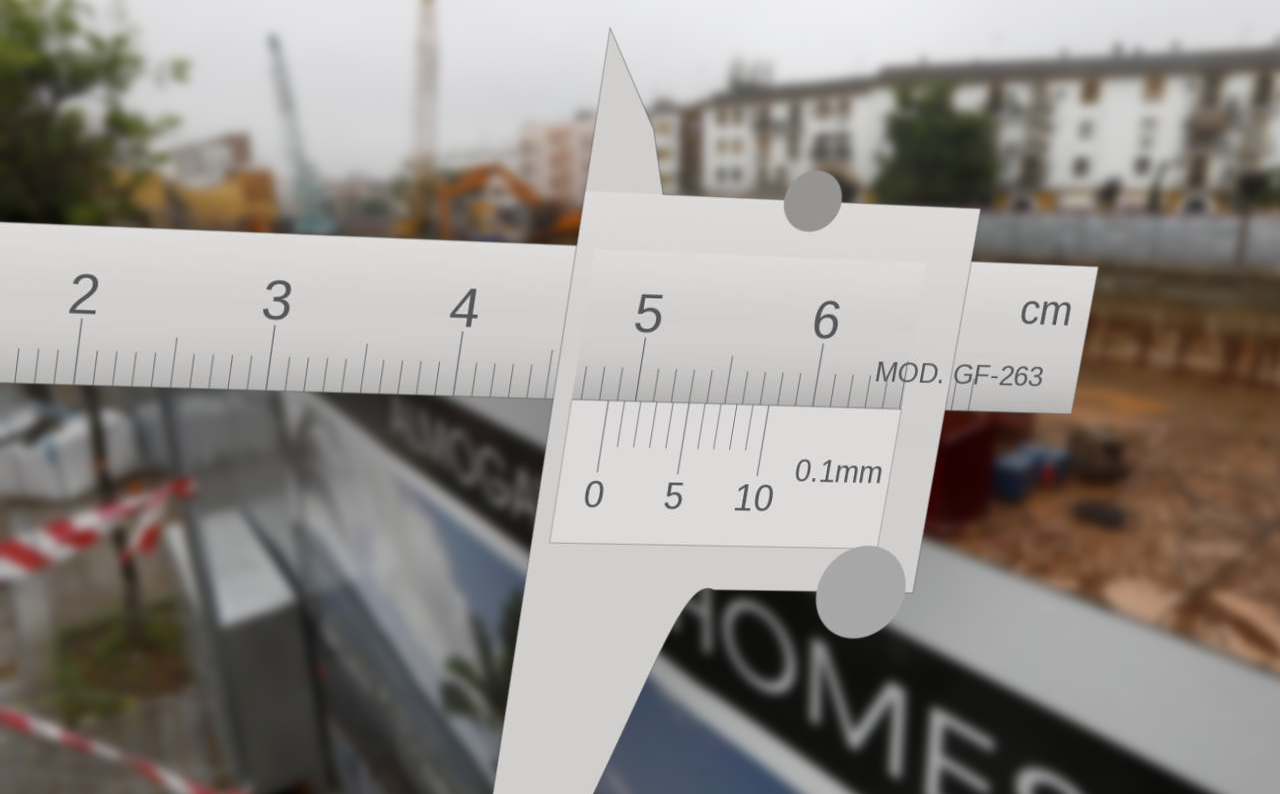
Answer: {"value": 48.5, "unit": "mm"}
